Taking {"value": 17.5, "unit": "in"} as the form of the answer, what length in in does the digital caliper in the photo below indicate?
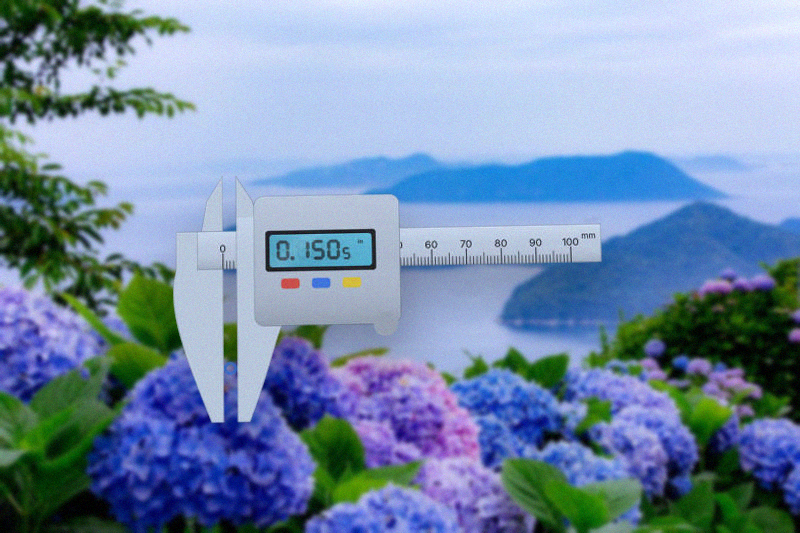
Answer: {"value": 0.1505, "unit": "in"}
